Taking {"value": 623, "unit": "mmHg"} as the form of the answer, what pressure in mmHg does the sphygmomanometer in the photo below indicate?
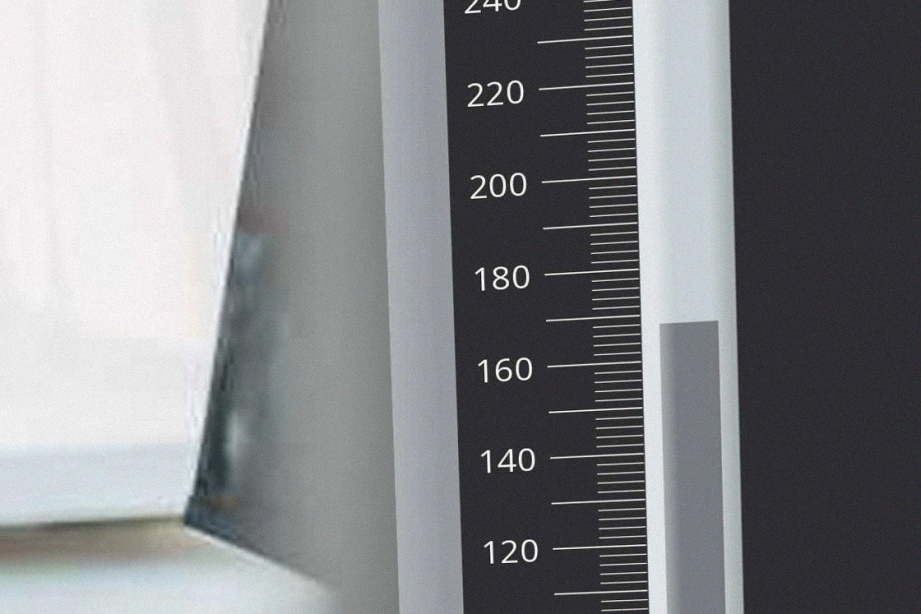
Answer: {"value": 168, "unit": "mmHg"}
